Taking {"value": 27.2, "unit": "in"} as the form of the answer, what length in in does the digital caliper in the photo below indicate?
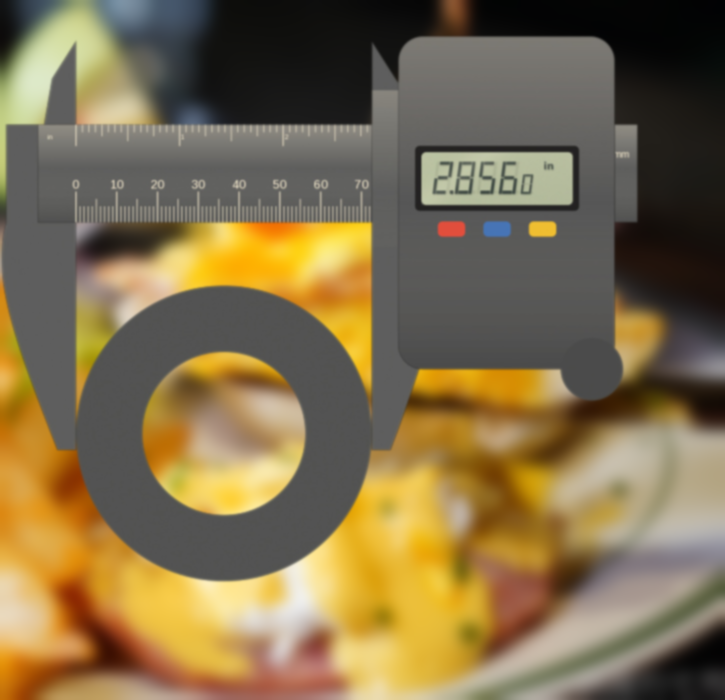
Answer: {"value": 2.8560, "unit": "in"}
